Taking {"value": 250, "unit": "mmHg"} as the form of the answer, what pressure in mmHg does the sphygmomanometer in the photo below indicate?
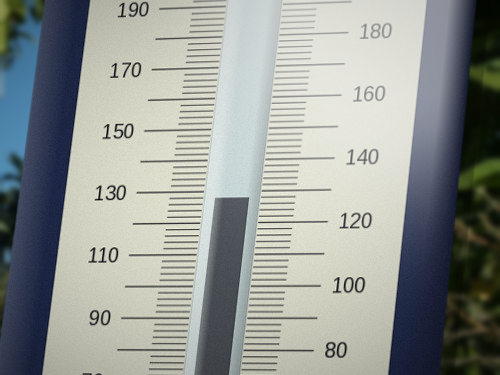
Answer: {"value": 128, "unit": "mmHg"}
